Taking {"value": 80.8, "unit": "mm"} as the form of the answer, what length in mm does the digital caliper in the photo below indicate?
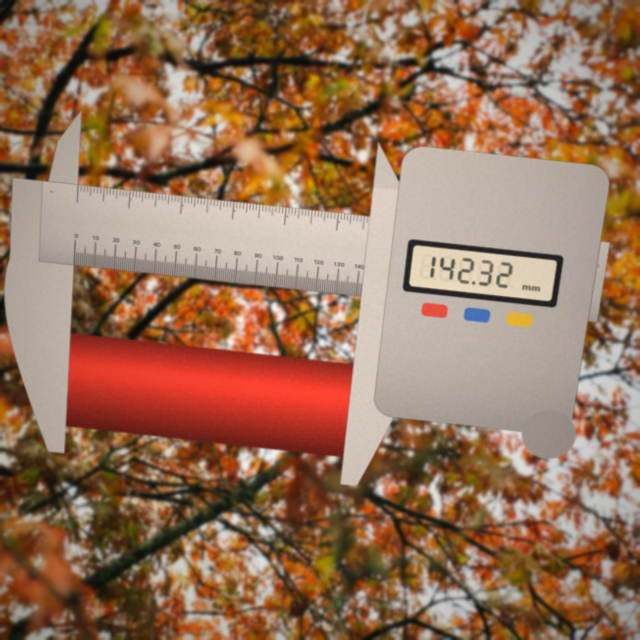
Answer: {"value": 142.32, "unit": "mm"}
